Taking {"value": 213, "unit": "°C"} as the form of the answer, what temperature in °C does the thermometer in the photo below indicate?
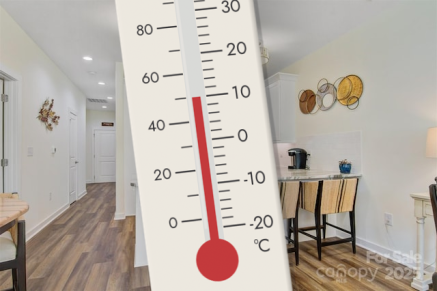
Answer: {"value": 10, "unit": "°C"}
